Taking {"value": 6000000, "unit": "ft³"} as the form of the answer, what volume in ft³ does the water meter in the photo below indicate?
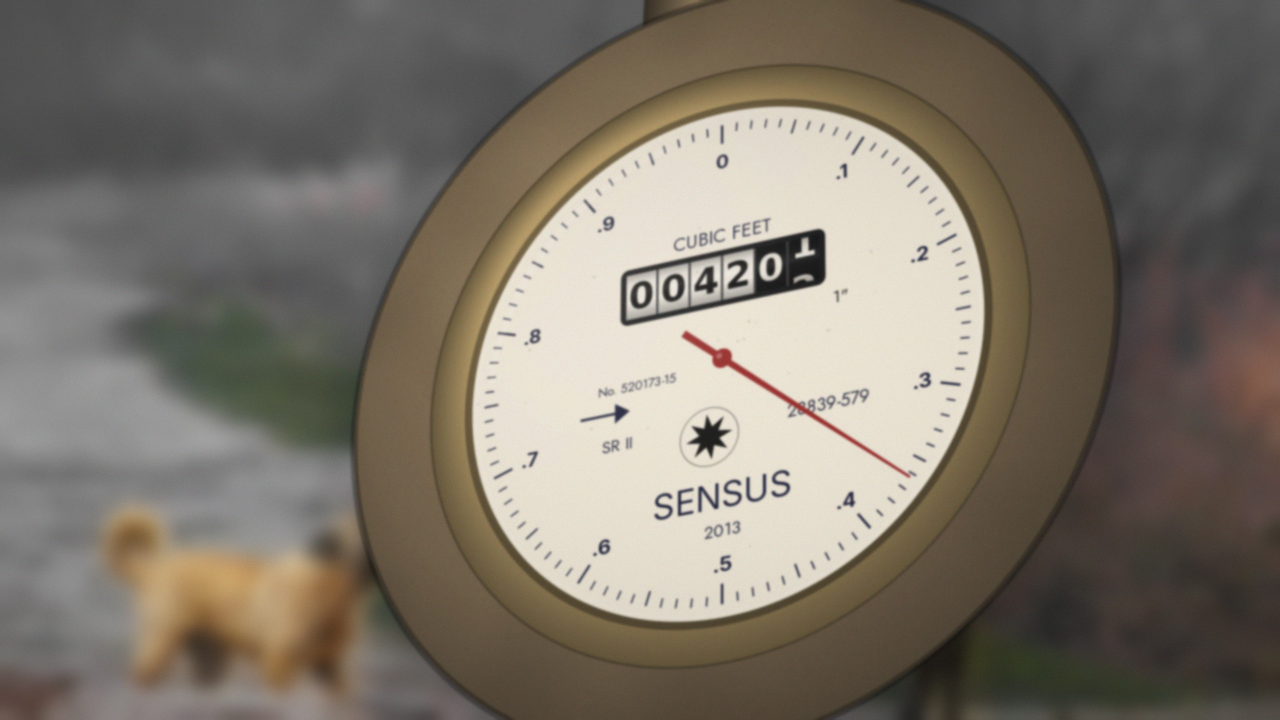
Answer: {"value": 4201.36, "unit": "ft³"}
